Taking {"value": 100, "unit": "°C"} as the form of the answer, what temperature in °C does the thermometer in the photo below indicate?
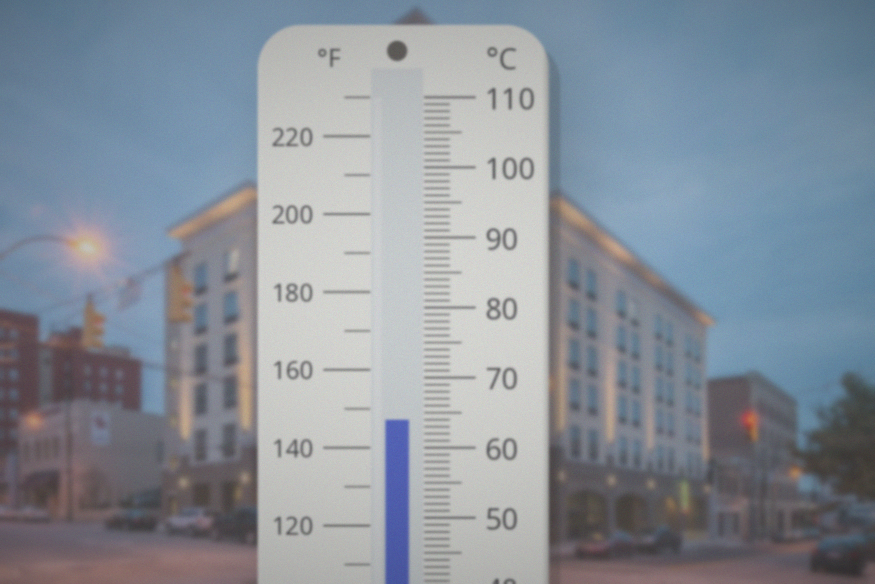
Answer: {"value": 64, "unit": "°C"}
